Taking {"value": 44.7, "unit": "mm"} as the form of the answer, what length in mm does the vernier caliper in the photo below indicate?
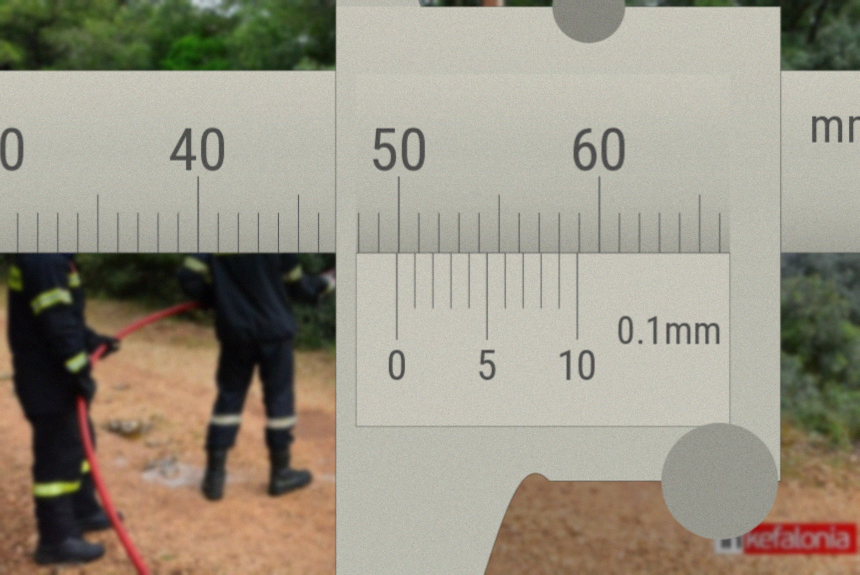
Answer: {"value": 49.9, "unit": "mm"}
